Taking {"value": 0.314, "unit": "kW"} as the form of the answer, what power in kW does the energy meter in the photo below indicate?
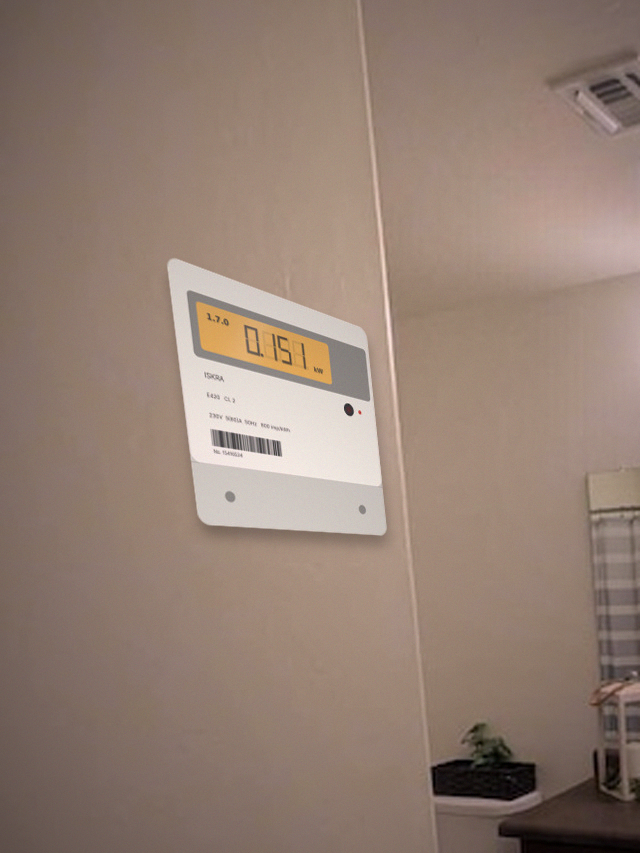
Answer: {"value": 0.151, "unit": "kW"}
